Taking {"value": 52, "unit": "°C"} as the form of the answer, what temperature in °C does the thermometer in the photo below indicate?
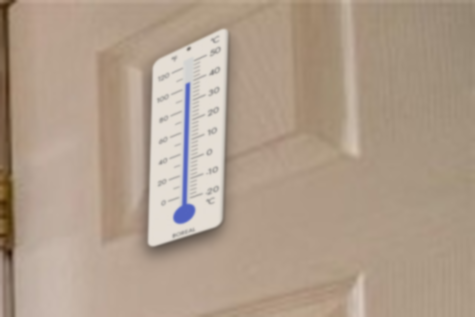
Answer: {"value": 40, "unit": "°C"}
